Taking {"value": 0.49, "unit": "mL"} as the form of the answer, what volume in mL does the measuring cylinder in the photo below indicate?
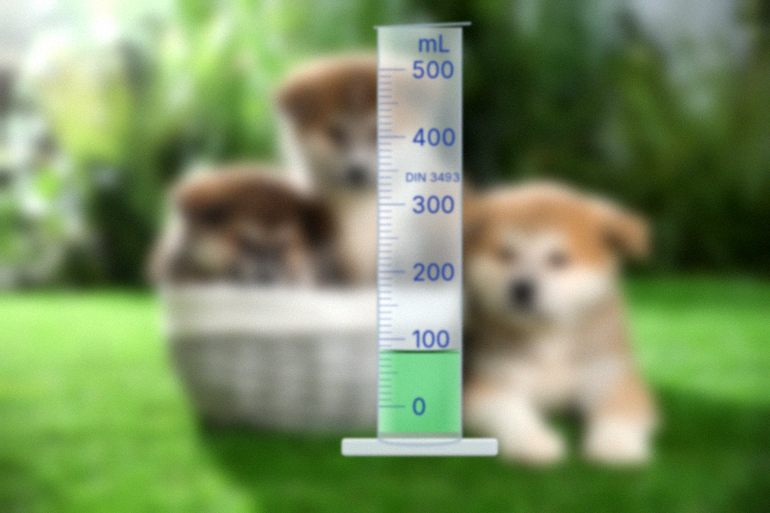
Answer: {"value": 80, "unit": "mL"}
